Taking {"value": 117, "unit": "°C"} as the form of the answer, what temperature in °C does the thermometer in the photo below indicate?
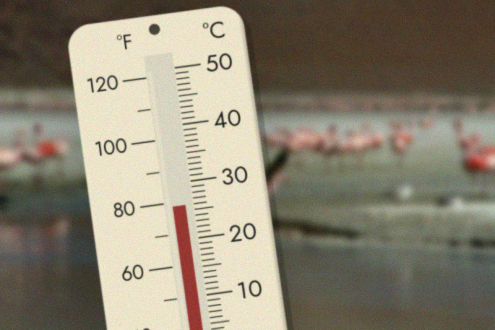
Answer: {"value": 26, "unit": "°C"}
